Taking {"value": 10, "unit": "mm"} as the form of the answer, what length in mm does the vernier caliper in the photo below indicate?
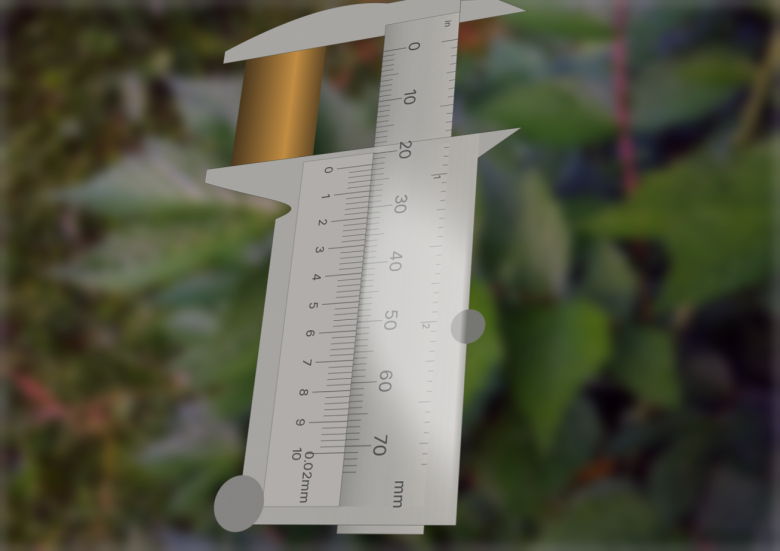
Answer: {"value": 22.0, "unit": "mm"}
